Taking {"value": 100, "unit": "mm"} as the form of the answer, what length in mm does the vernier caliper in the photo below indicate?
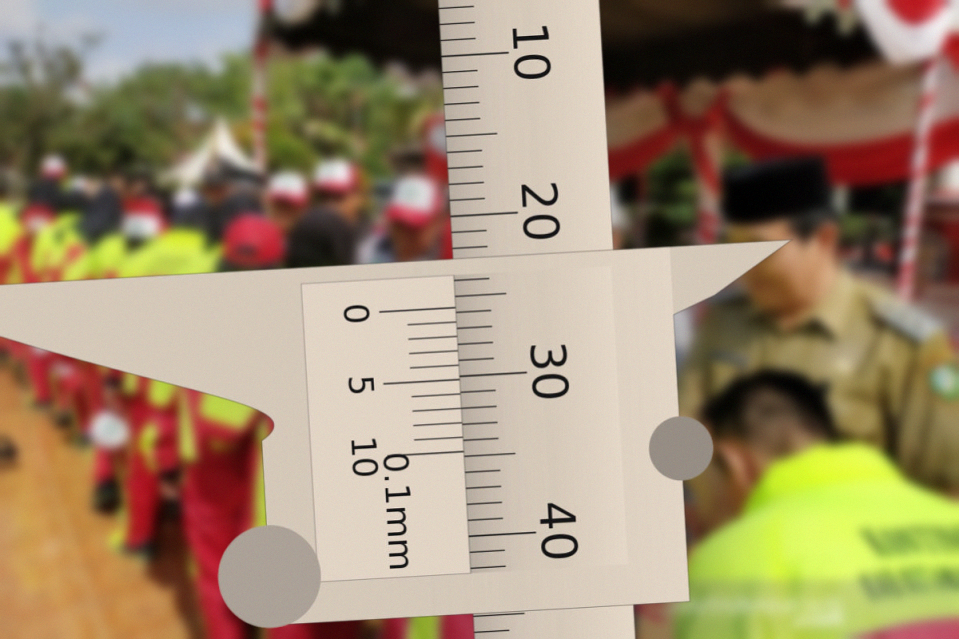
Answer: {"value": 25.7, "unit": "mm"}
